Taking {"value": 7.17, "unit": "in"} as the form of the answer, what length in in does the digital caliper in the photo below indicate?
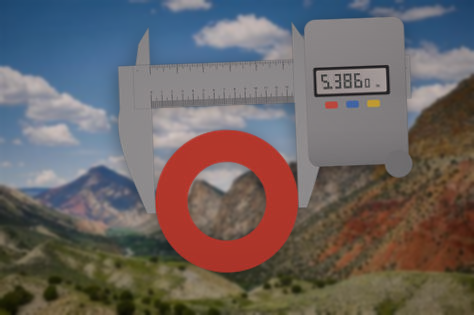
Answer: {"value": 5.3860, "unit": "in"}
